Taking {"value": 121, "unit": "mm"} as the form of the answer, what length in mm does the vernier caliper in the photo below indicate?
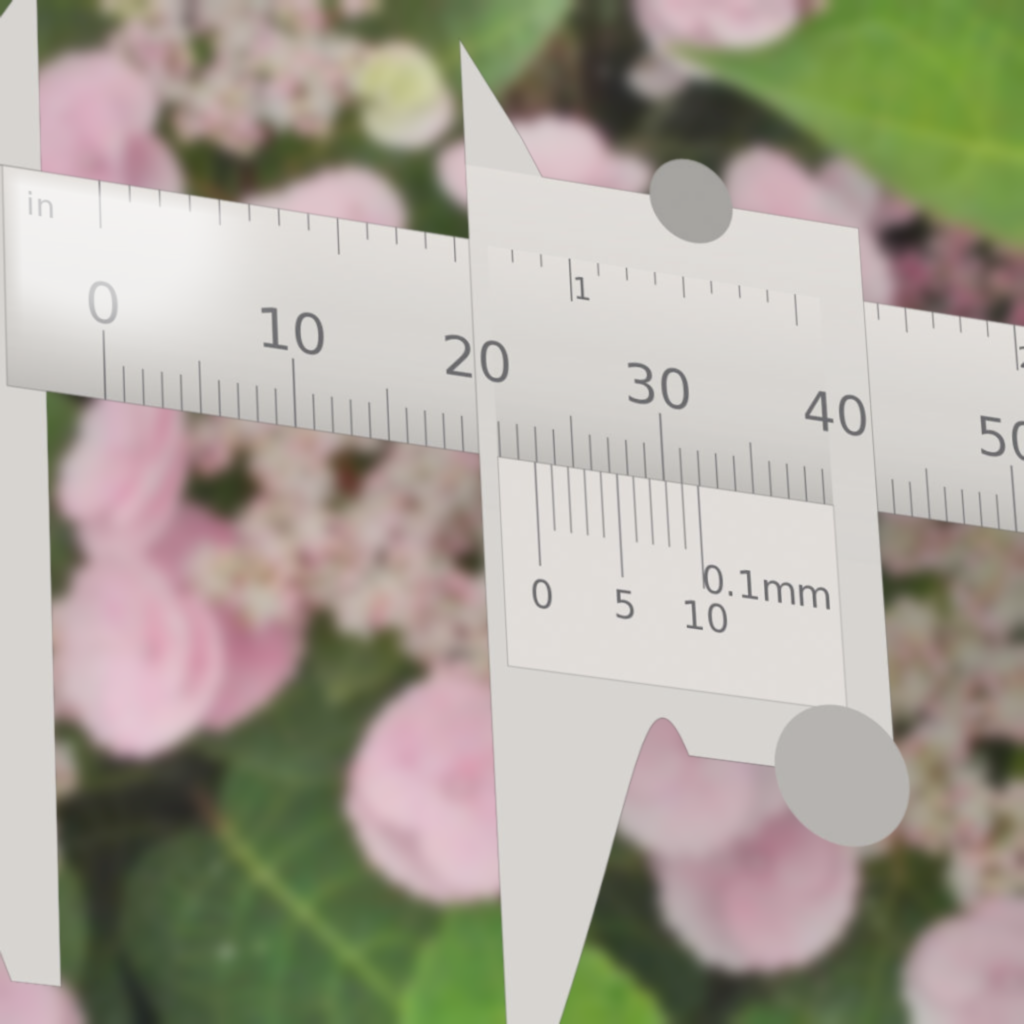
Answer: {"value": 22.9, "unit": "mm"}
